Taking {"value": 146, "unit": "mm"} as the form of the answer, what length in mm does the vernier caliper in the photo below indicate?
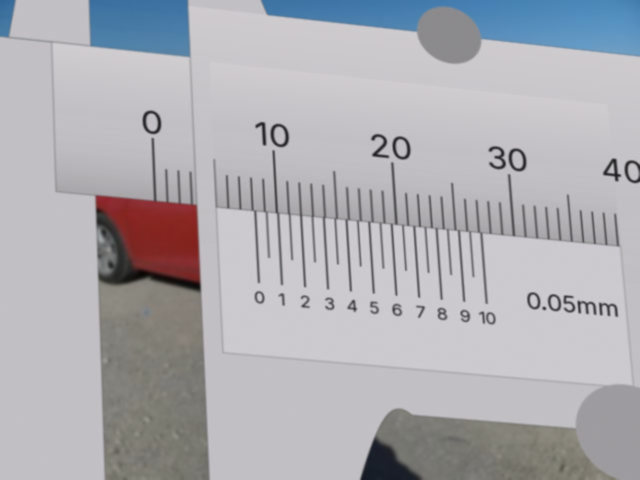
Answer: {"value": 8.2, "unit": "mm"}
